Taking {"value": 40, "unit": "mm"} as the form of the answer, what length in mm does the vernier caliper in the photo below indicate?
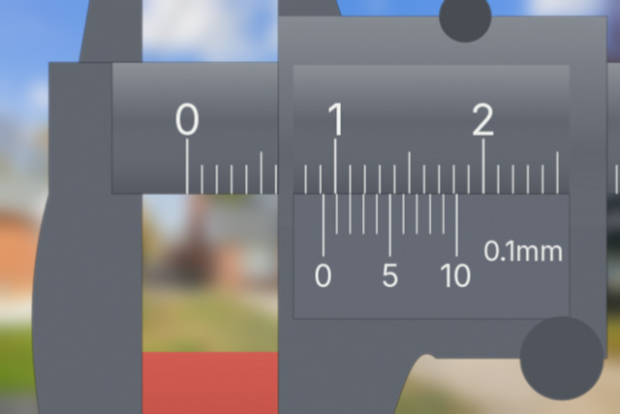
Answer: {"value": 9.2, "unit": "mm"}
